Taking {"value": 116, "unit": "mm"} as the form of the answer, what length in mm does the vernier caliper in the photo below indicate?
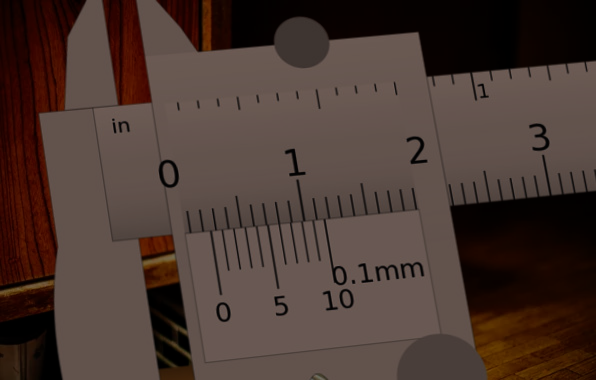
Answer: {"value": 2.6, "unit": "mm"}
